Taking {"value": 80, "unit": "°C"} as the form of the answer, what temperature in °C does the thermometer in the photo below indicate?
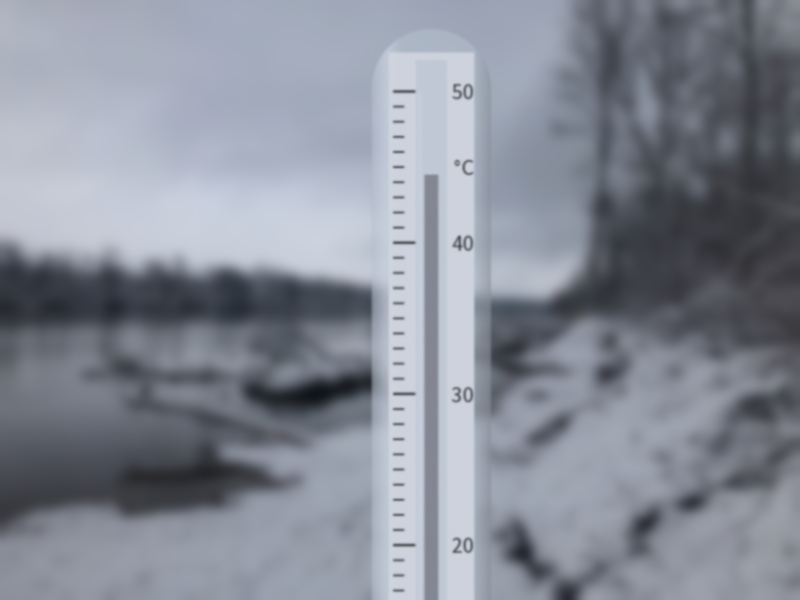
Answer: {"value": 44.5, "unit": "°C"}
